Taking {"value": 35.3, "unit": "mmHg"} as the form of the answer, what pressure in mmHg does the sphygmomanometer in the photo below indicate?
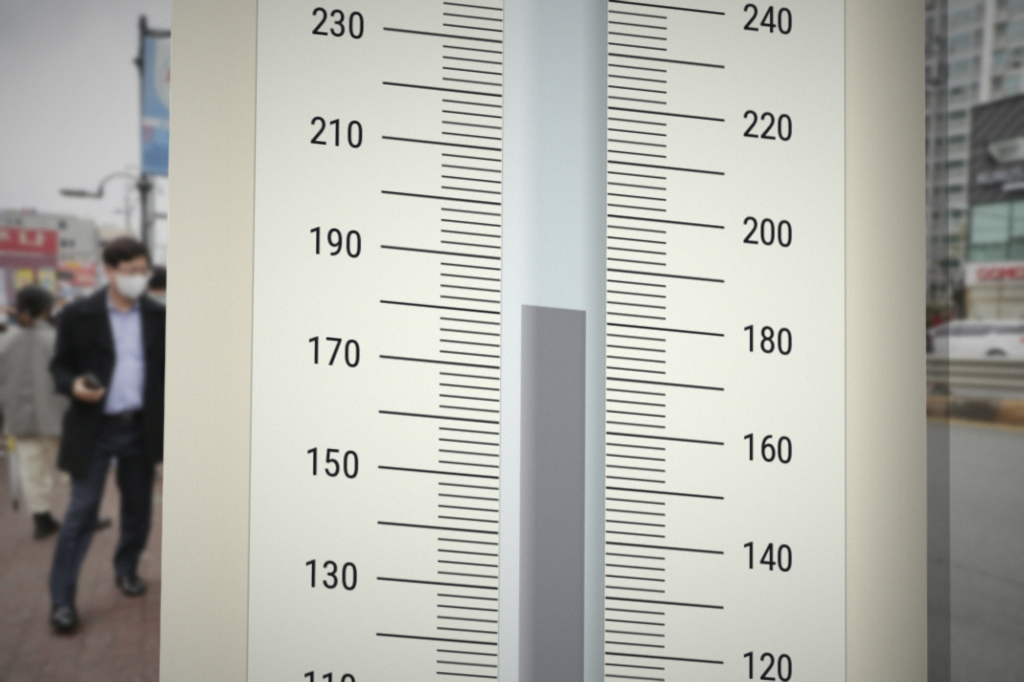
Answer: {"value": 182, "unit": "mmHg"}
